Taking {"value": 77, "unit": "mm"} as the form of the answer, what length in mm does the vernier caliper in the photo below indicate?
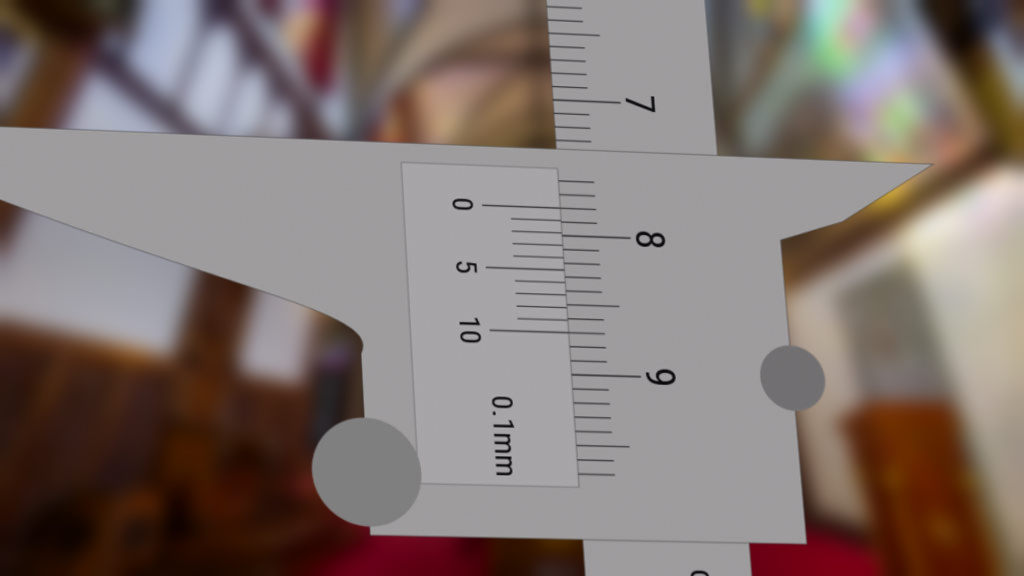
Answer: {"value": 78.0, "unit": "mm"}
